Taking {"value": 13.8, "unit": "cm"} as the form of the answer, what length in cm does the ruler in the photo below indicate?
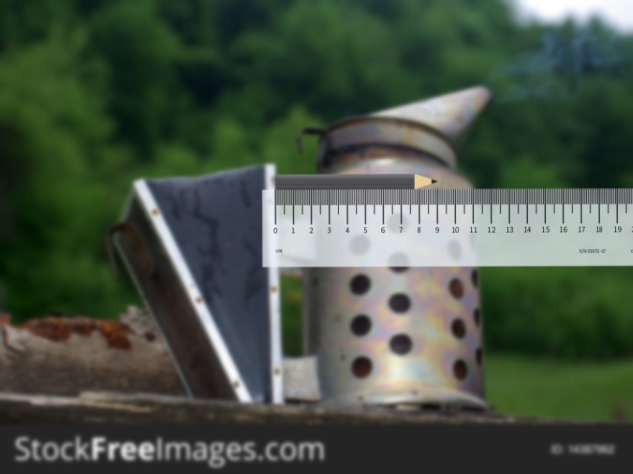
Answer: {"value": 9, "unit": "cm"}
